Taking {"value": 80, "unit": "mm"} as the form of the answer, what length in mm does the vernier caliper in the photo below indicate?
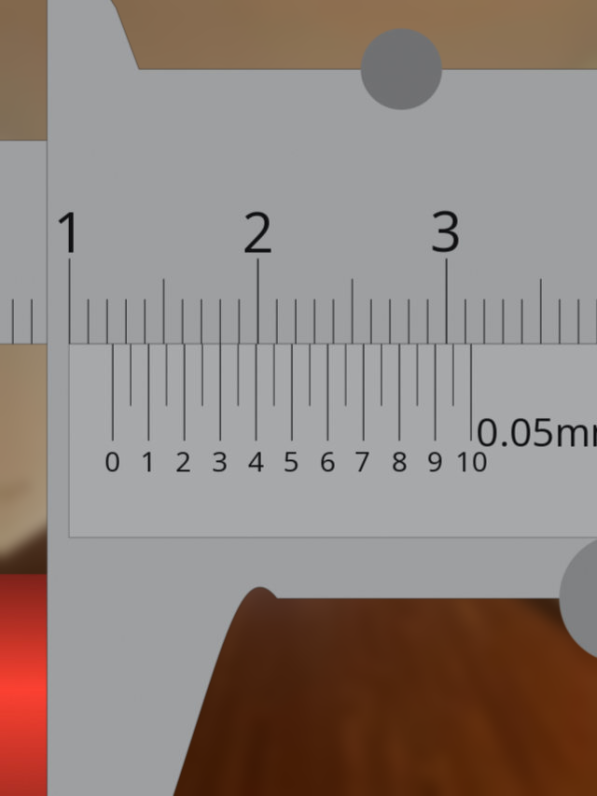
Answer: {"value": 12.3, "unit": "mm"}
